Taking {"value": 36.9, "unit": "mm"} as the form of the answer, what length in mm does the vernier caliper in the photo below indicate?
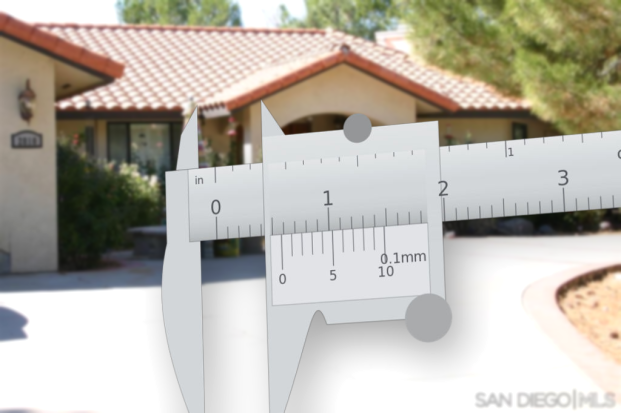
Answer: {"value": 5.8, "unit": "mm"}
